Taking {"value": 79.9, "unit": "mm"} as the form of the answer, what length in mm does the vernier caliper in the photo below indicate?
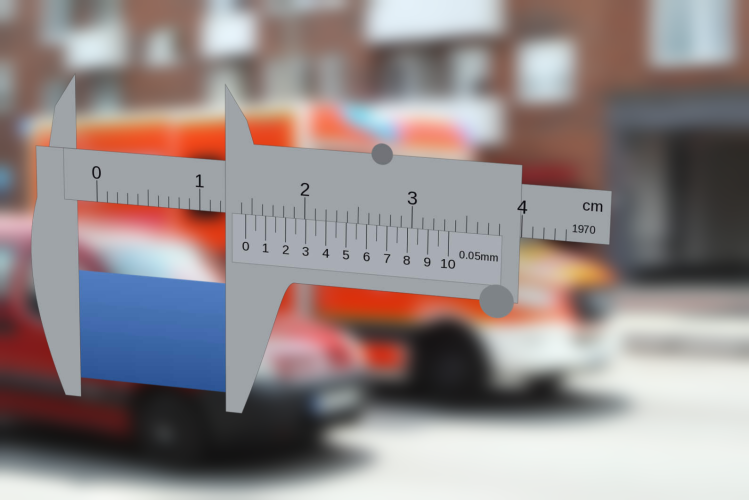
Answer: {"value": 14.4, "unit": "mm"}
